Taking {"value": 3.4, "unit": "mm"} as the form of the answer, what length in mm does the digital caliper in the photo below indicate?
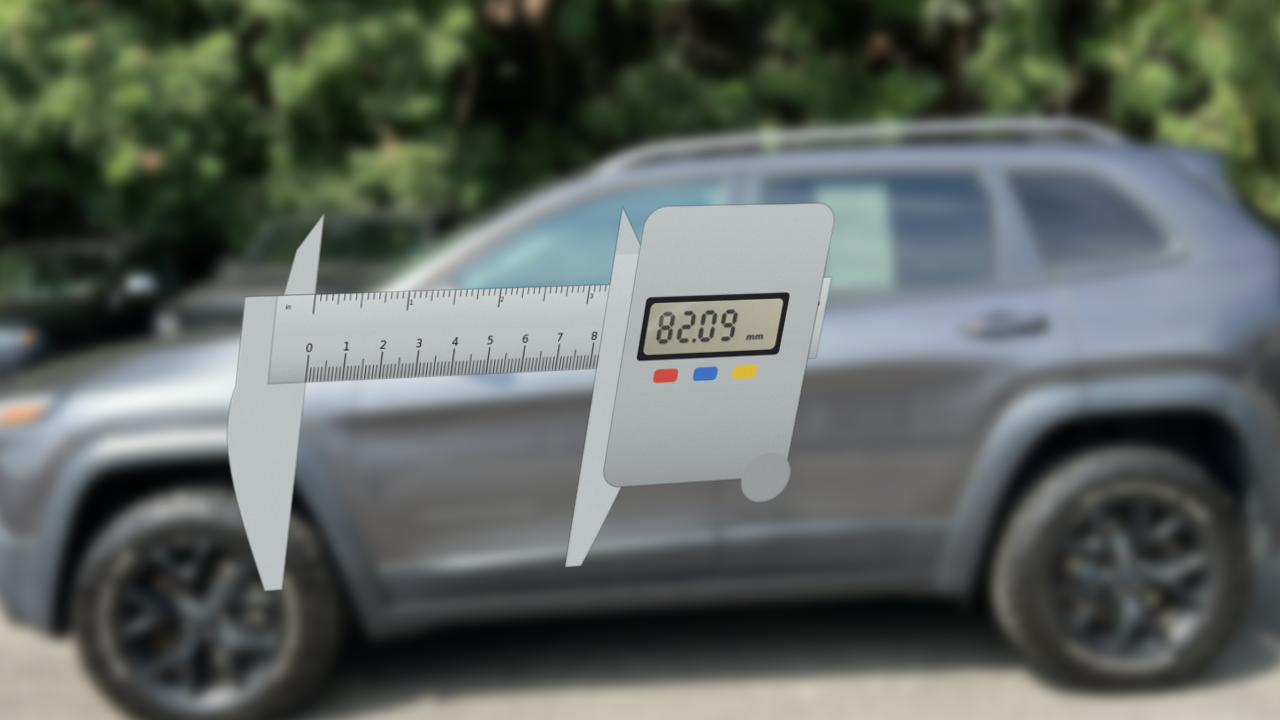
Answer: {"value": 82.09, "unit": "mm"}
